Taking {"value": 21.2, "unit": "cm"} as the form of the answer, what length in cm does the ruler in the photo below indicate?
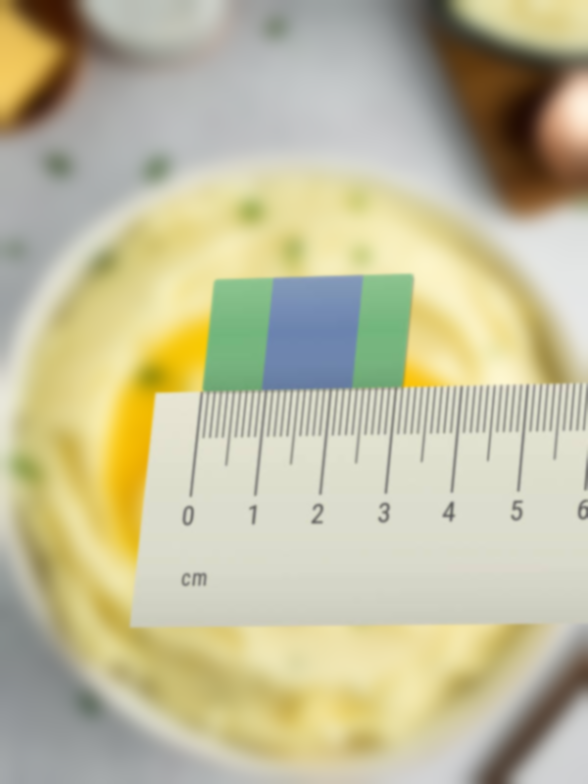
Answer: {"value": 3.1, "unit": "cm"}
